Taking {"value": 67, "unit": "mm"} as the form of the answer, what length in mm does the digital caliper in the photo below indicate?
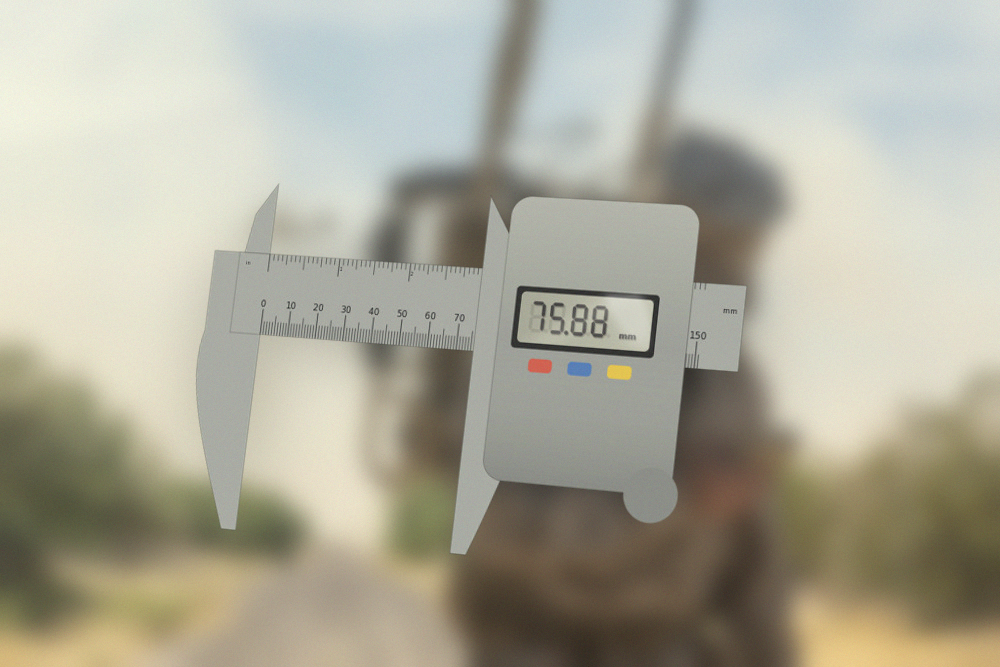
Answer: {"value": 75.88, "unit": "mm"}
